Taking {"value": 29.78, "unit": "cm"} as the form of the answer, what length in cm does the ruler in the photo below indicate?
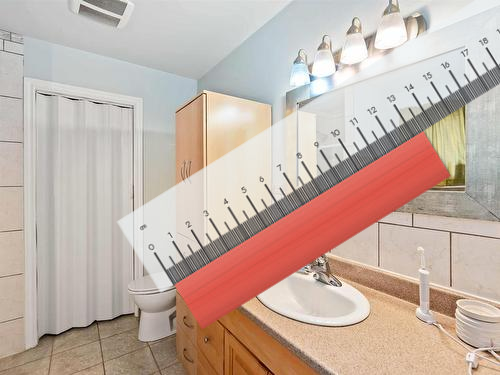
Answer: {"value": 13.5, "unit": "cm"}
